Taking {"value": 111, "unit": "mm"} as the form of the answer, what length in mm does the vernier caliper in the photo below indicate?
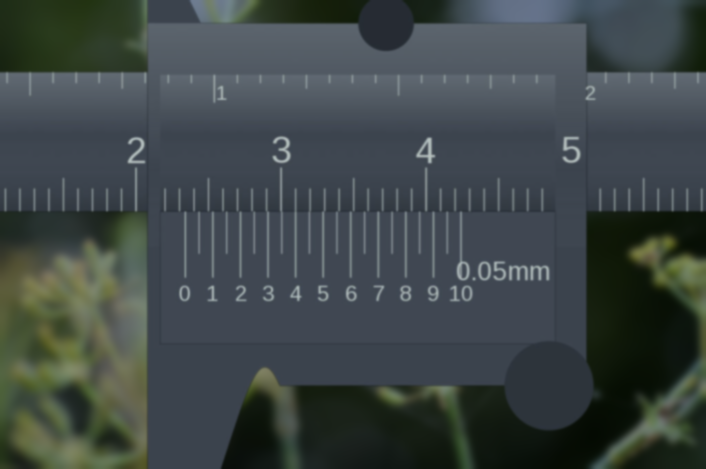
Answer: {"value": 23.4, "unit": "mm"}
